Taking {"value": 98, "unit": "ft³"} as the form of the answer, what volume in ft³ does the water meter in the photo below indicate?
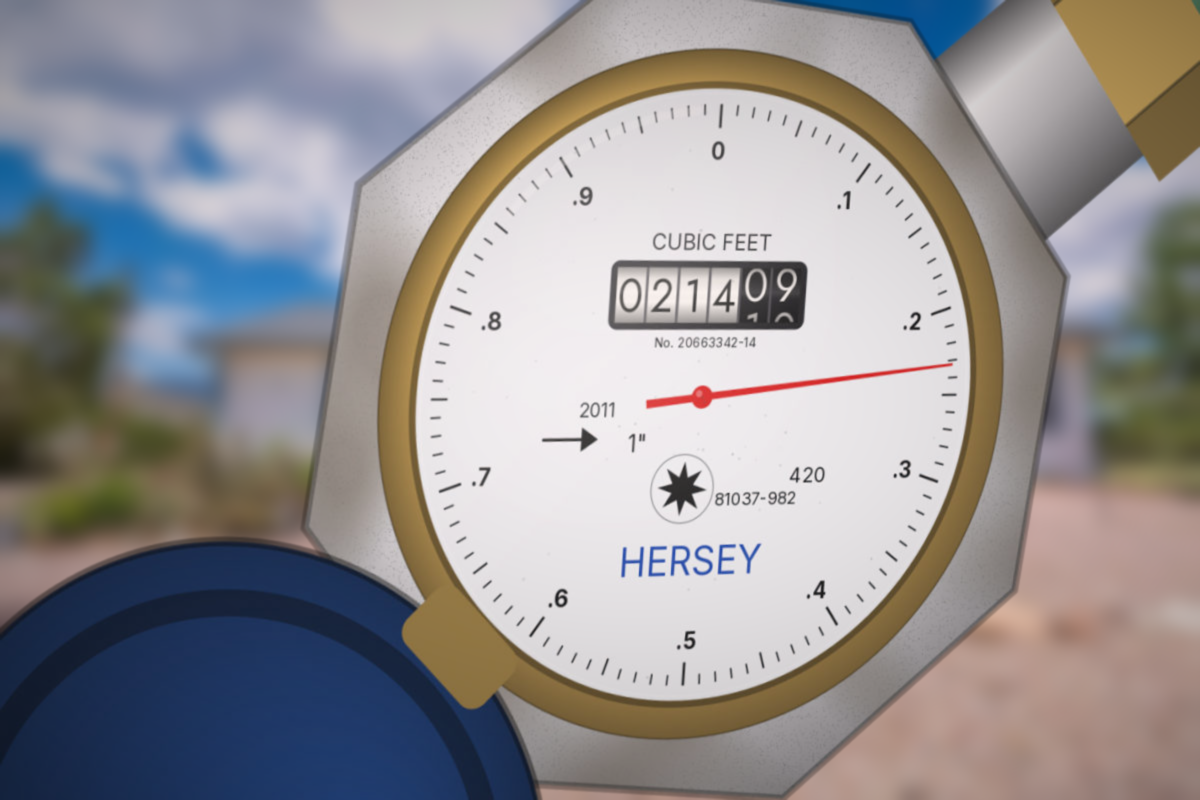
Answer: {"value": 21409.23, "unit": "ft³"}
